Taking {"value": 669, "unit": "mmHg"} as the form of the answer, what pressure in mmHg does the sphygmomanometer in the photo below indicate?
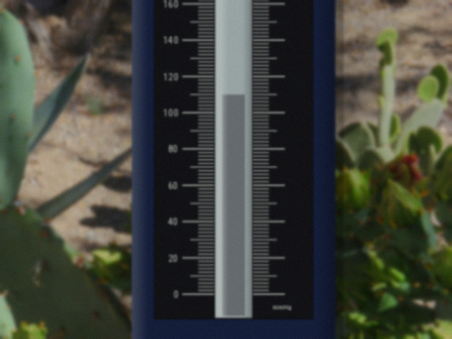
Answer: {"value": 110, "unit": "mmHg"}
